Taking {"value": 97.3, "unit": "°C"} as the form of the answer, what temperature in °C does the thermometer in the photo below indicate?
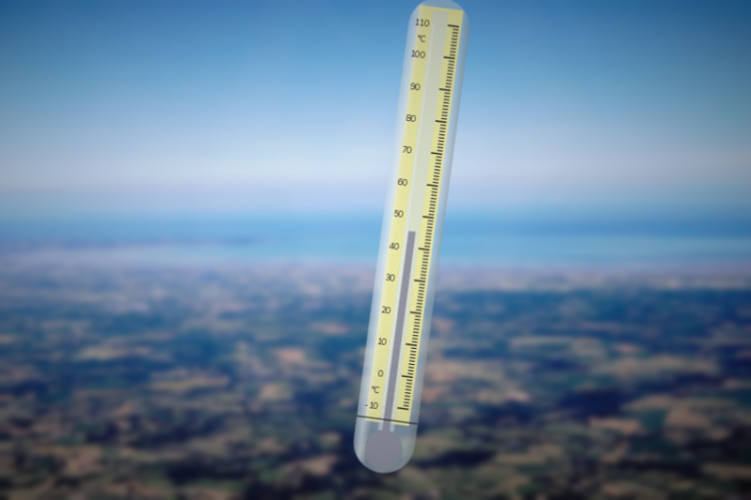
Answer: {"value": 45, "unit": "°C"}
